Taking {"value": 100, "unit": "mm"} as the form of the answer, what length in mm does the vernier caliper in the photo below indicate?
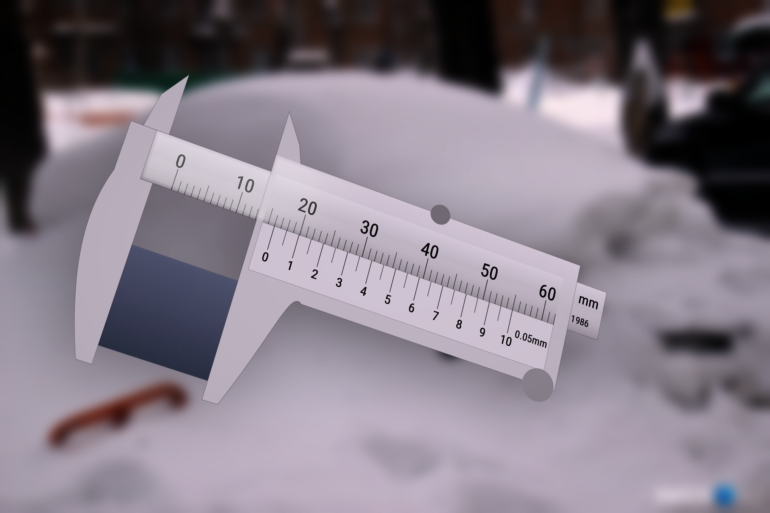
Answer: {"value": 16.0, "unit": "mm"}
